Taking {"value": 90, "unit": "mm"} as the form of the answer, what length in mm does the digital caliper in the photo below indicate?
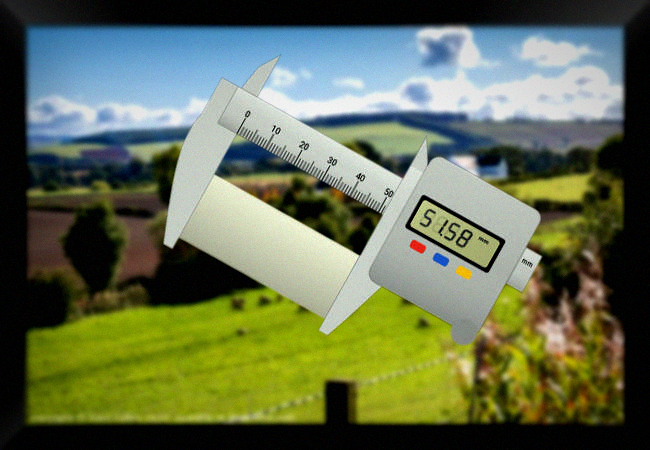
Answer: {"value": 51.58, "unit": "mm"}
